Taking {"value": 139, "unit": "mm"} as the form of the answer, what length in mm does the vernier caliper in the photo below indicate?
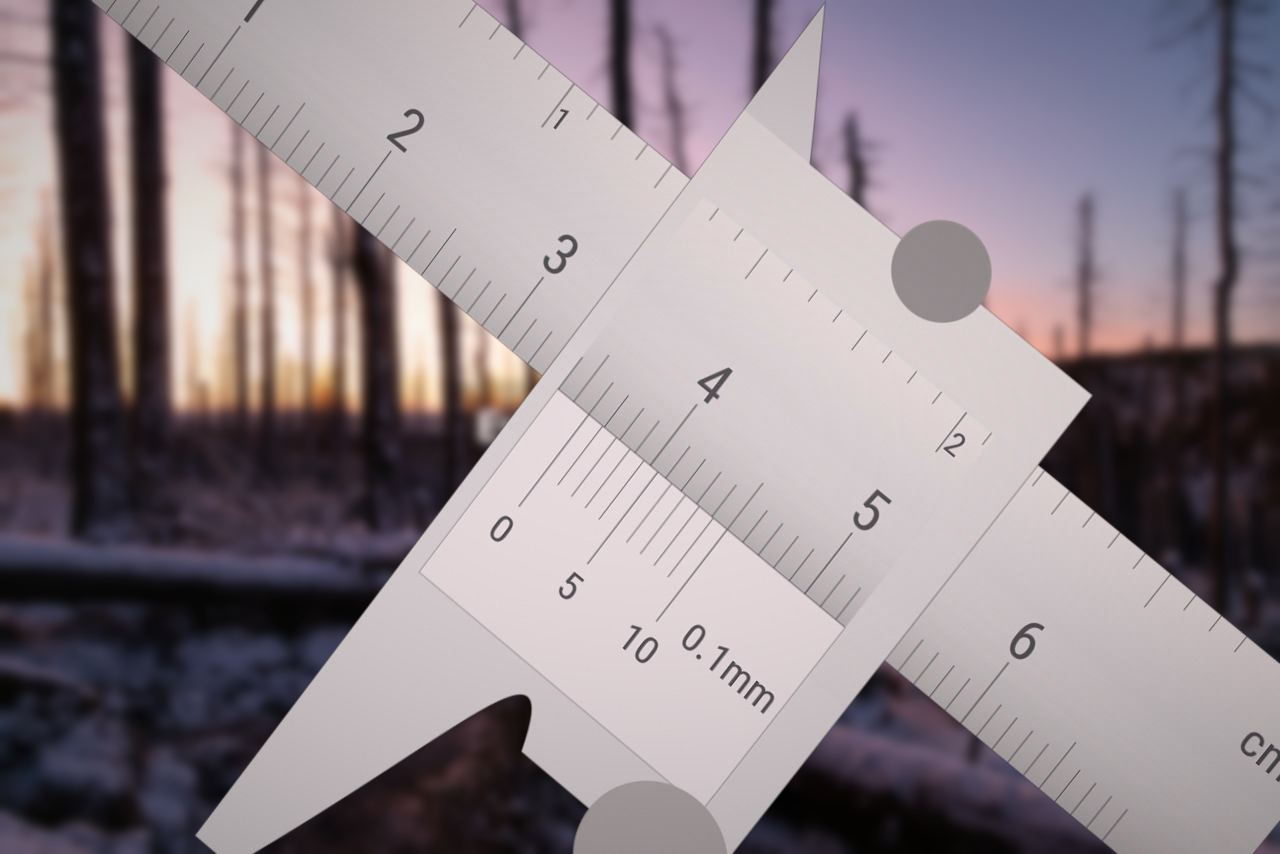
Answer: {"value": 36.0, "unit": "mm"}
